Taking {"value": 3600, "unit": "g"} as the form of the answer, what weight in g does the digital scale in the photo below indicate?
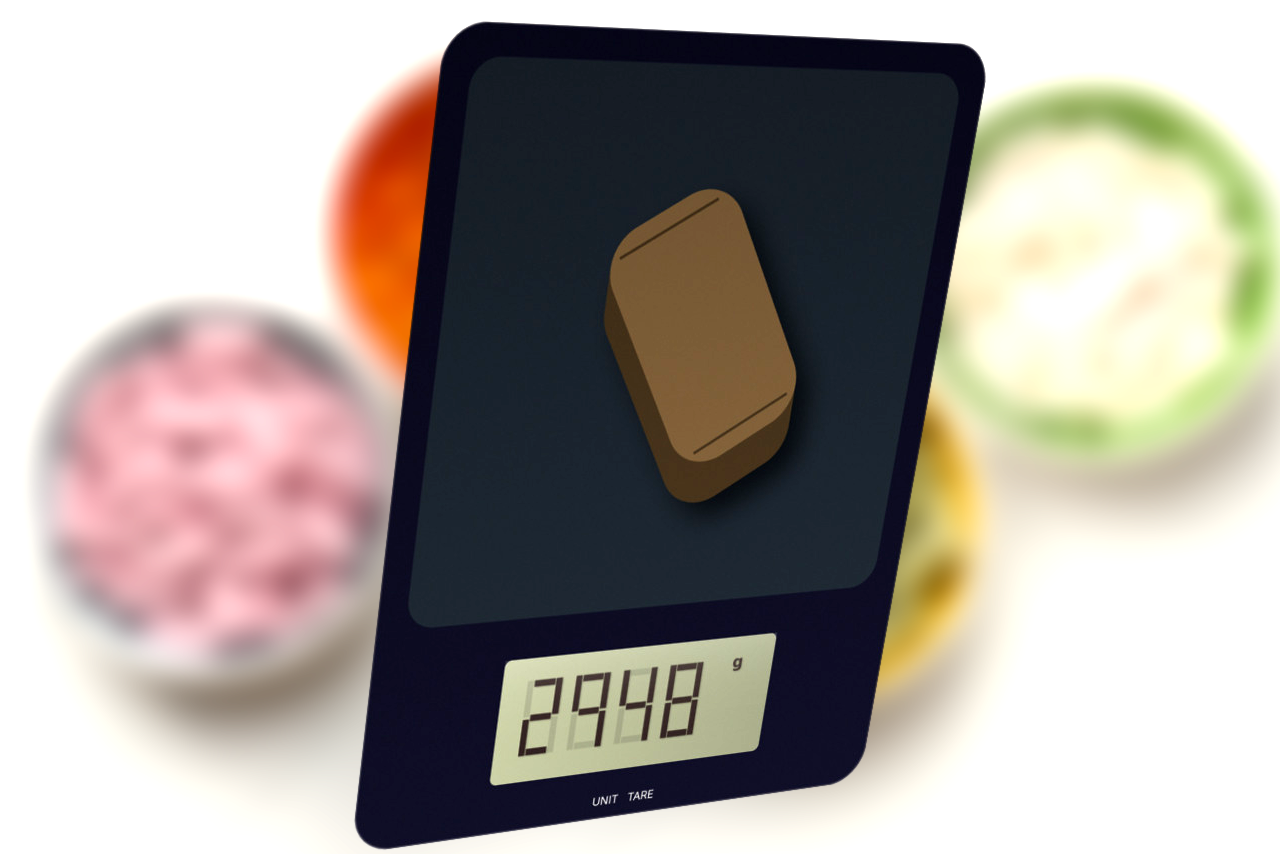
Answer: {"value": 2948, "unit": "g"}
